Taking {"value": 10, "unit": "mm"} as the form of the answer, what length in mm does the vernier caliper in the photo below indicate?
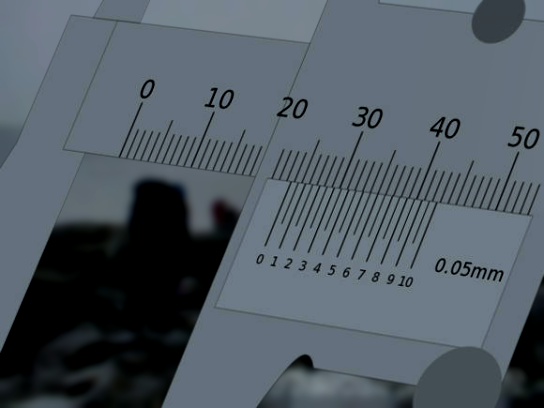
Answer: {"value": 23.6, "unit": "mm"}
